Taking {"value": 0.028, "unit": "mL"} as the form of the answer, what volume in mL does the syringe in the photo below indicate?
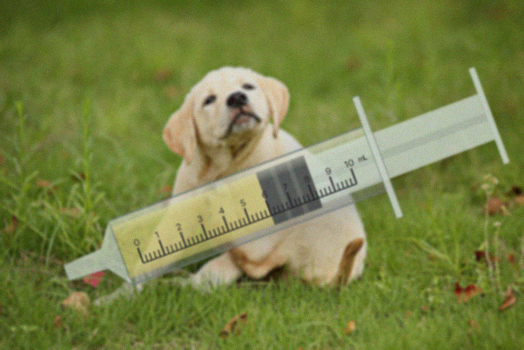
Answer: {"value": 6, "unit": "mL"}
